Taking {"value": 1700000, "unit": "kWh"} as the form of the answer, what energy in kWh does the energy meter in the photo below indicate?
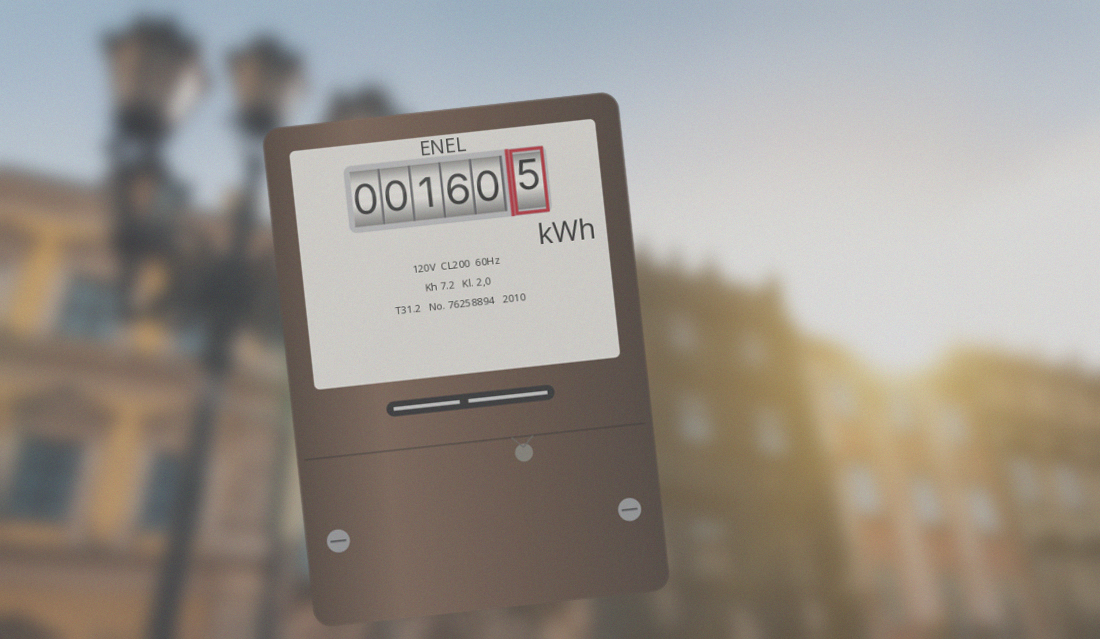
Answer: {"value": 160.5, "unit": "kWh"}
